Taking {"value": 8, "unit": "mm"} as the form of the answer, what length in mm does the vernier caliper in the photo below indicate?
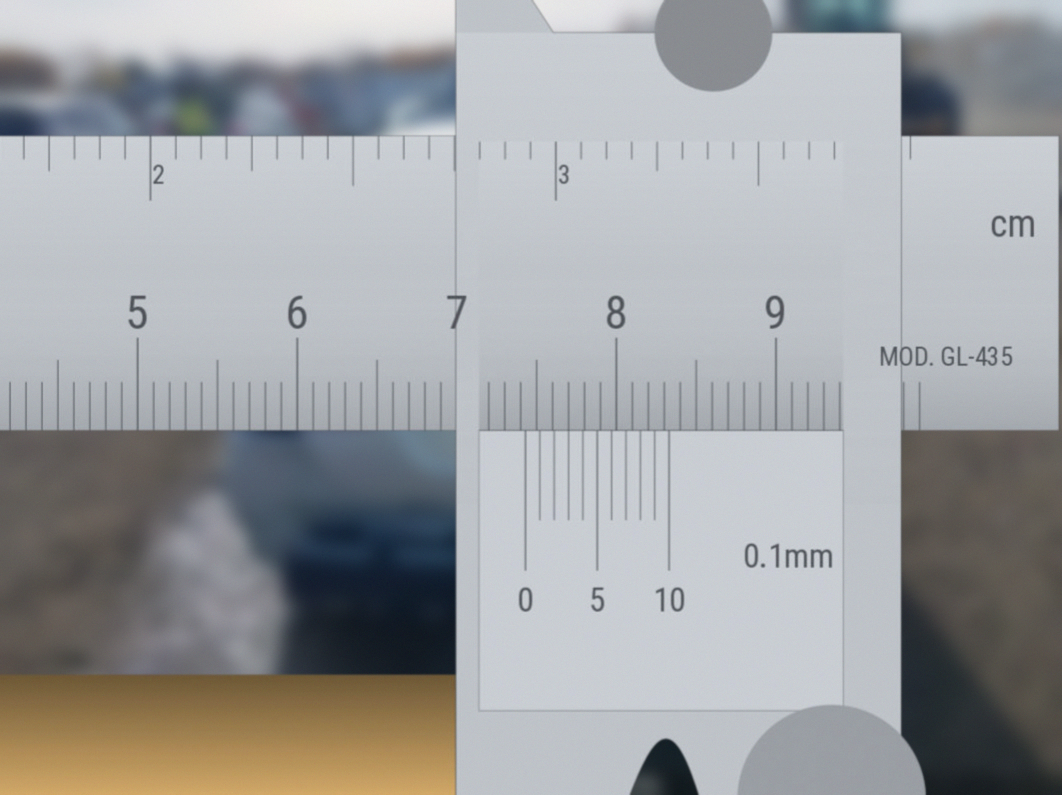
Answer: {"value": 74.3, "unit": "mm"}
